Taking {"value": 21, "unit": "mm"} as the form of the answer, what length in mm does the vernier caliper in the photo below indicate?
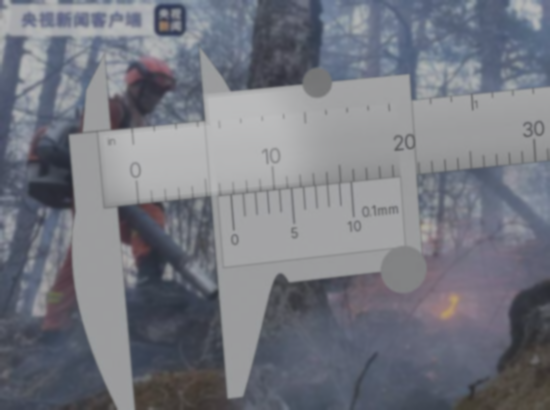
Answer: {"value": 6.8, "unit": "mm"}
